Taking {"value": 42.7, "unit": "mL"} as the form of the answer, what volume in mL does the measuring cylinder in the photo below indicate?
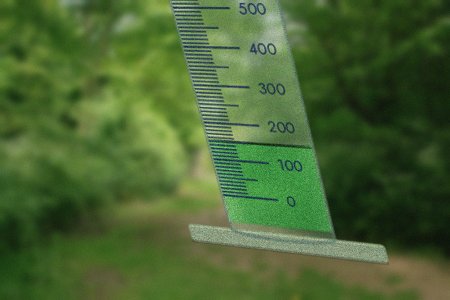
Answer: {"value": 150, "unit": "mL"}
